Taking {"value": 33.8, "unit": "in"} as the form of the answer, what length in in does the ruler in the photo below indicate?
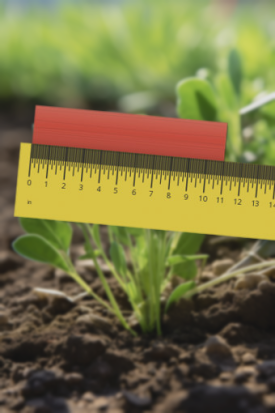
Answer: {"value": 11, "unit": "in"}
